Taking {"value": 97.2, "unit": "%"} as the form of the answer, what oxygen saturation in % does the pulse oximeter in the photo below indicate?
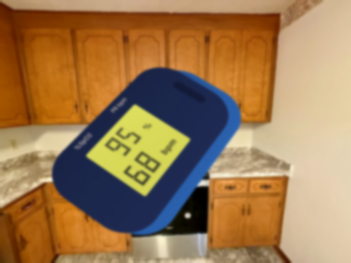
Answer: {"value": 95, "unit": "%"}
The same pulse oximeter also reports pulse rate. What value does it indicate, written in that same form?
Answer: {"value": 68, "unit": "bpm"}
